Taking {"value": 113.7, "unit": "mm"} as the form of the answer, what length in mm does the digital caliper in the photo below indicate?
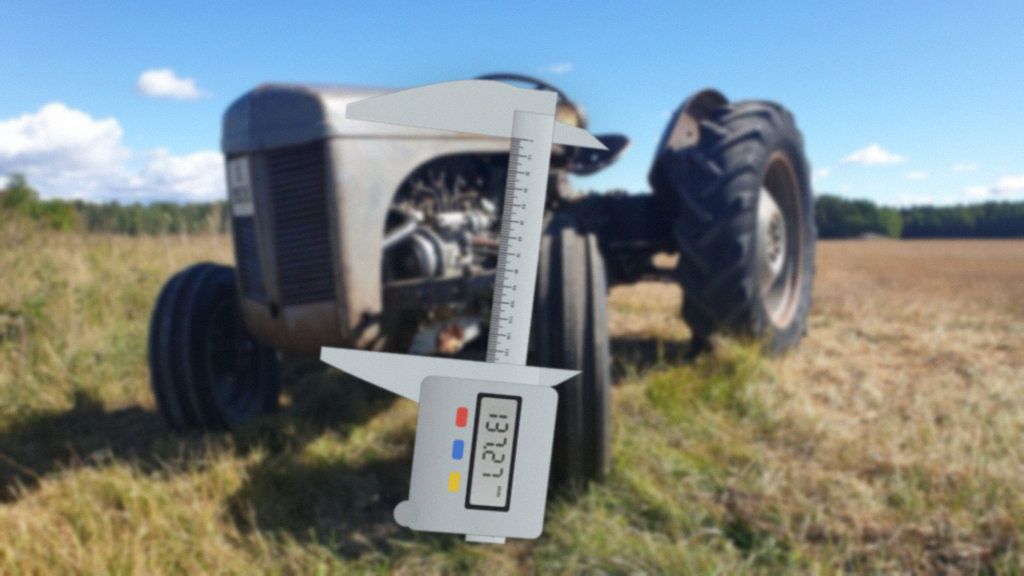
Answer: {"value": 137.27, "unit": "mm"}
